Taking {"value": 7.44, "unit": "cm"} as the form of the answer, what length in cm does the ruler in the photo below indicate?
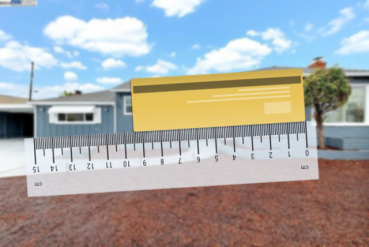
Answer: {"value": 9.5, "unit": "cm"}
